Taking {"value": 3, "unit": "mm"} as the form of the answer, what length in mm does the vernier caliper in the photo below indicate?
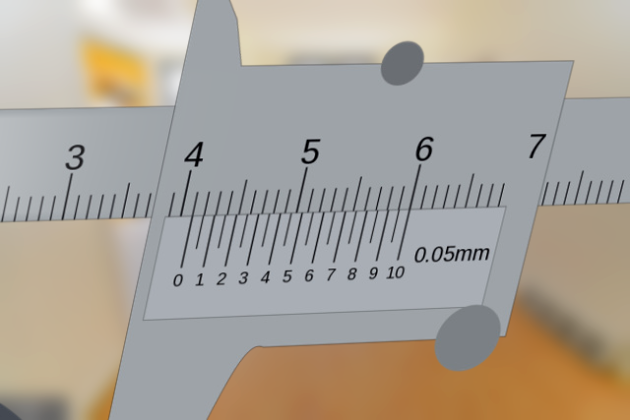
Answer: {"value": 41.0, "unit": "mm"}
